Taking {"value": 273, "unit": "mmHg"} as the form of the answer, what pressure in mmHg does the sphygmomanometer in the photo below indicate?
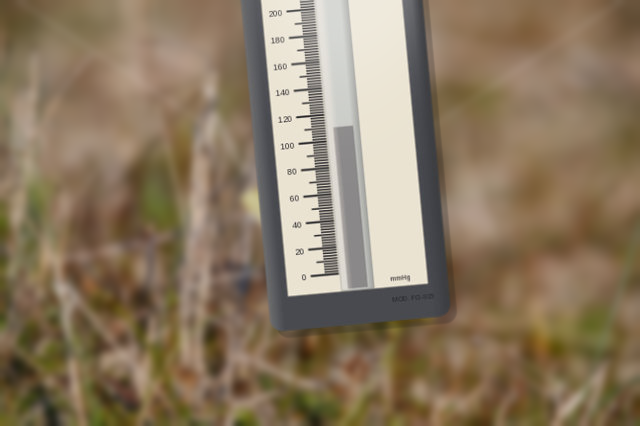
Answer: {"value": 110, "unit": "mmHg"}
